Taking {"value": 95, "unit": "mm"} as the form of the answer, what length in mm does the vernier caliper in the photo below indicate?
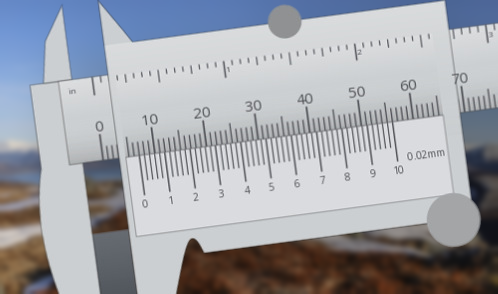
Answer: {"value": 7.0, "unit": "mm"}
